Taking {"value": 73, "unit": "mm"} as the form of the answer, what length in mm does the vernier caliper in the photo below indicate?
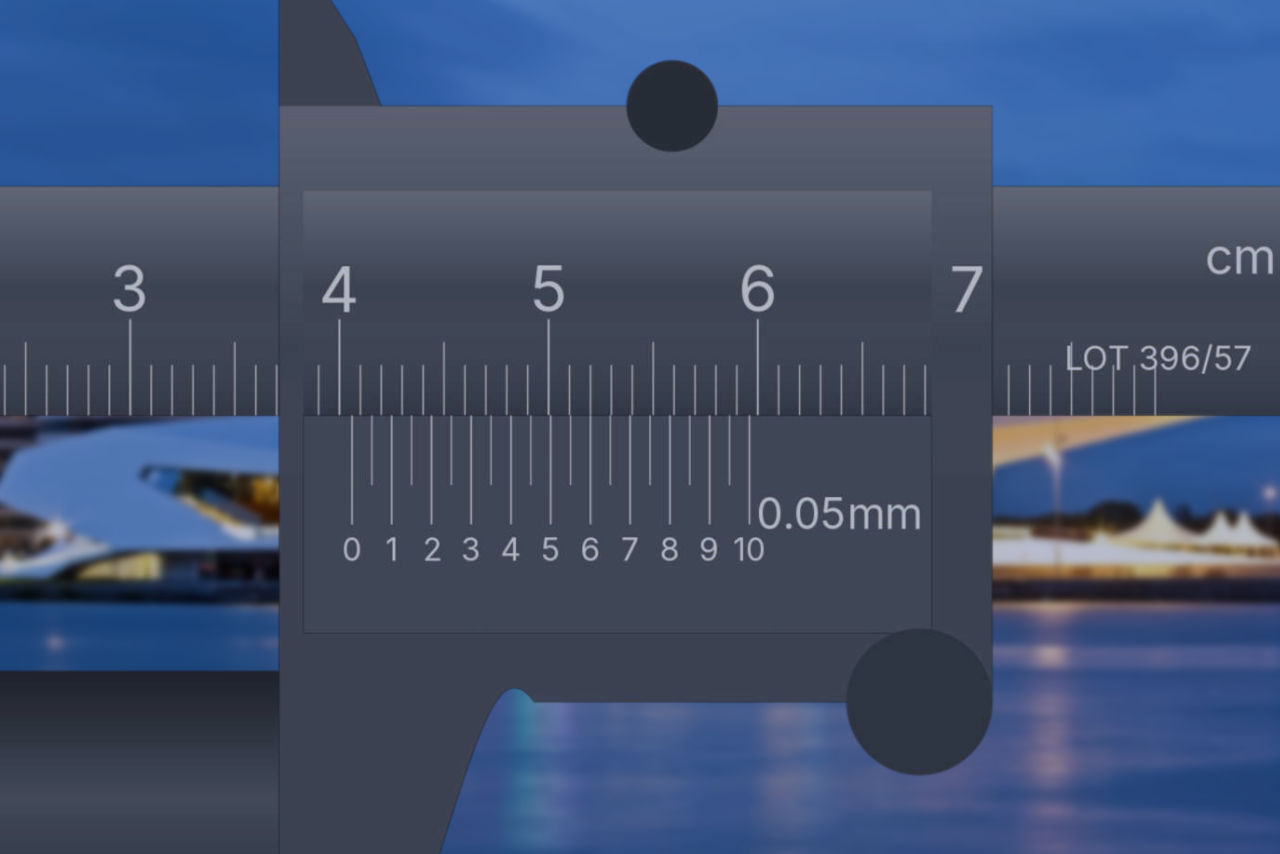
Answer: {"value": 40.6, "unit": "mm"}
